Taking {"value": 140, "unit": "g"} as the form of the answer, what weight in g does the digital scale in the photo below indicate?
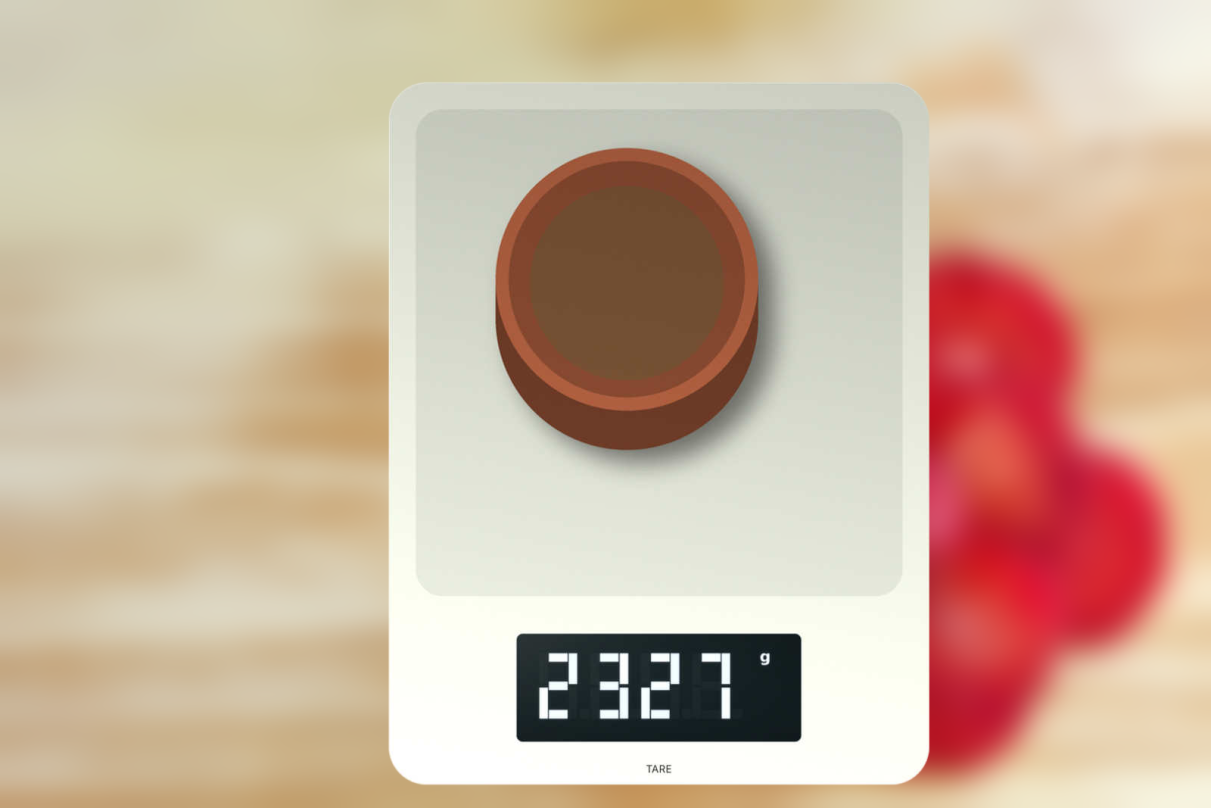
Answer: {"value": 2327, "unit": "g"}
